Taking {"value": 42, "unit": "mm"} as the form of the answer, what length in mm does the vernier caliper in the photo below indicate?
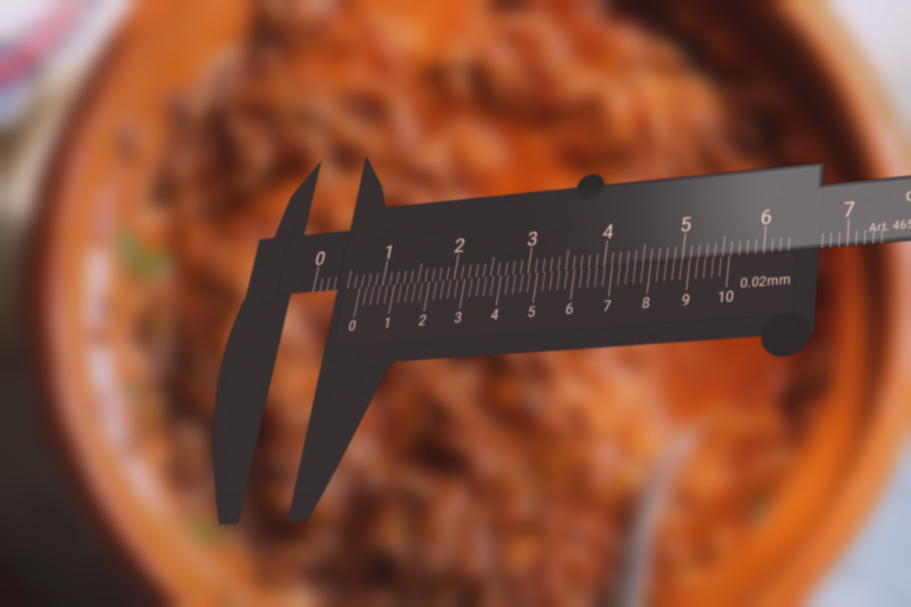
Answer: {"value": 6.8, "unit": "mm"}
